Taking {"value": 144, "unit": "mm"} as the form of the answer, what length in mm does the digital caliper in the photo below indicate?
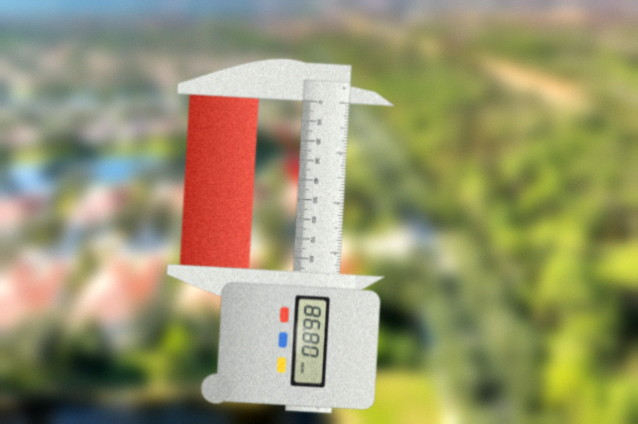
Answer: {"value": 86.80, "unit": "mm"}
